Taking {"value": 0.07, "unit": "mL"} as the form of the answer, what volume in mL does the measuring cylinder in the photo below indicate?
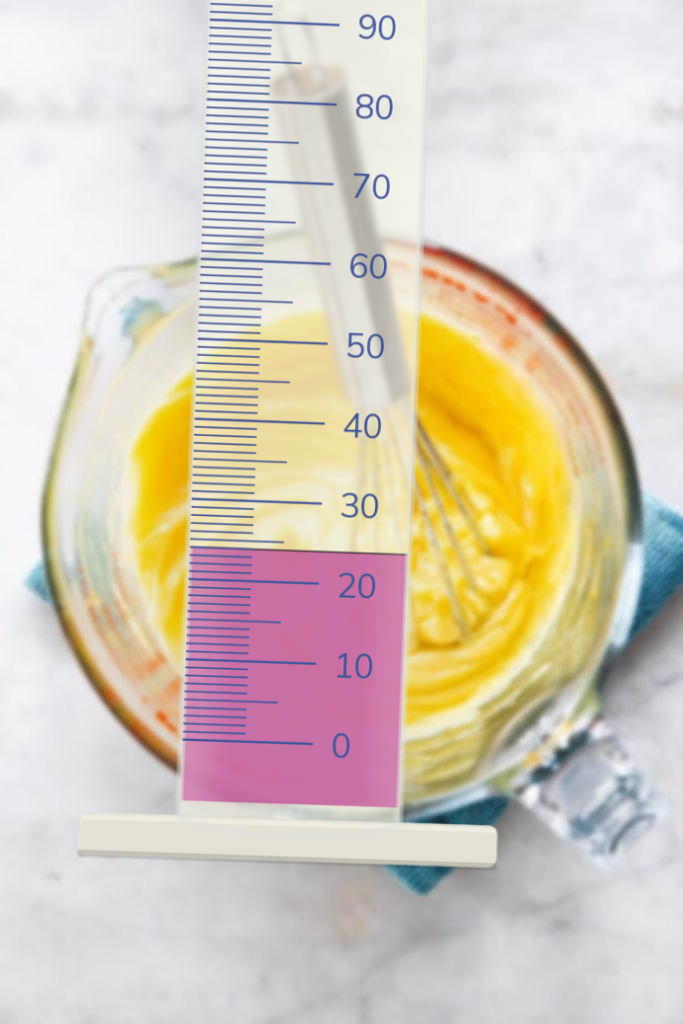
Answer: {"value": 24, "unit": "mL"}
